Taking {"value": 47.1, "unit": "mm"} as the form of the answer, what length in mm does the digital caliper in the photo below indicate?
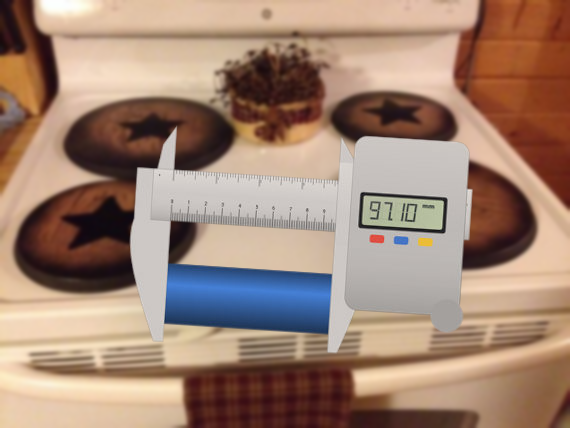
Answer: {"value": 97.10, "unit": "mm"}
